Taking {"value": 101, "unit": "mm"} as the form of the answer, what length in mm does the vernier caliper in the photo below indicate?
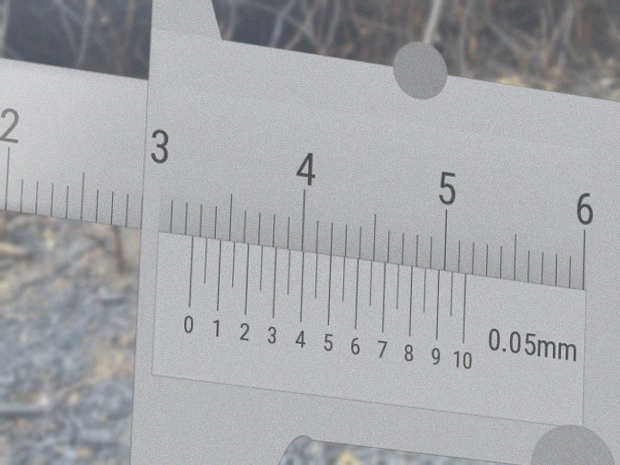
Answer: {"value": 32.5, "unit": "mm"}
